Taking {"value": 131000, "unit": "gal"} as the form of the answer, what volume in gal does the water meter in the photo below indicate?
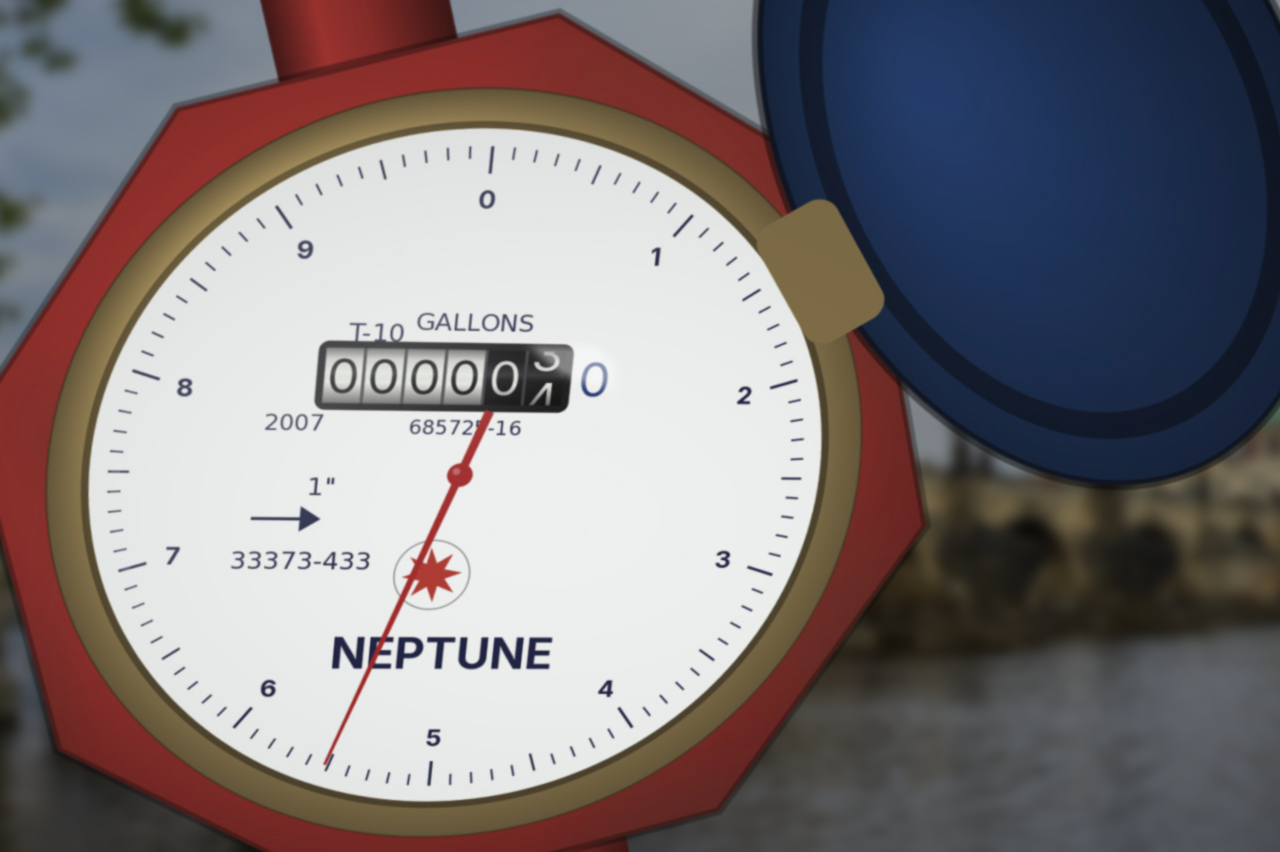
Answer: {"value": 35.5, "unit": "gal"}
